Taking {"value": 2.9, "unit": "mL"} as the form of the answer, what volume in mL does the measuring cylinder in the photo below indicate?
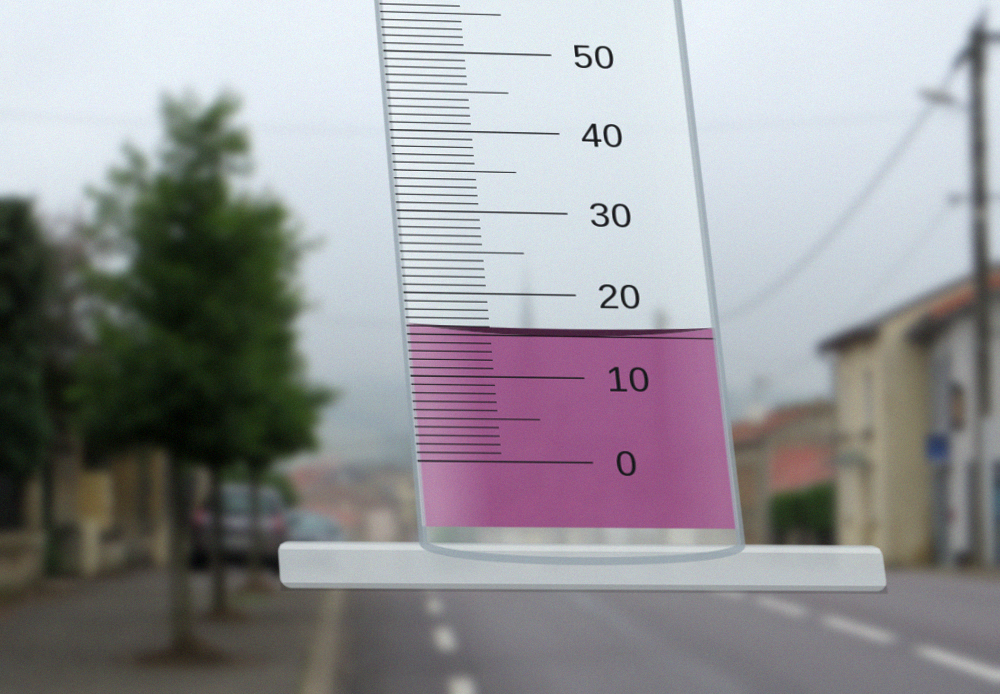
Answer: {"value": 15, "unit": "mL"}
